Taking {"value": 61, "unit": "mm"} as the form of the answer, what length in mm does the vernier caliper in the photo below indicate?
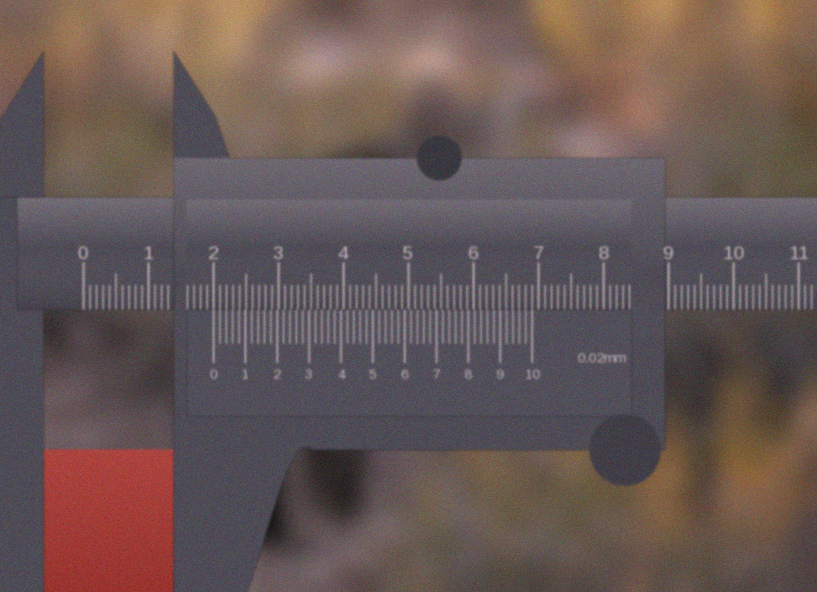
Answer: {"value": 20.0, "unit": "mm"}
